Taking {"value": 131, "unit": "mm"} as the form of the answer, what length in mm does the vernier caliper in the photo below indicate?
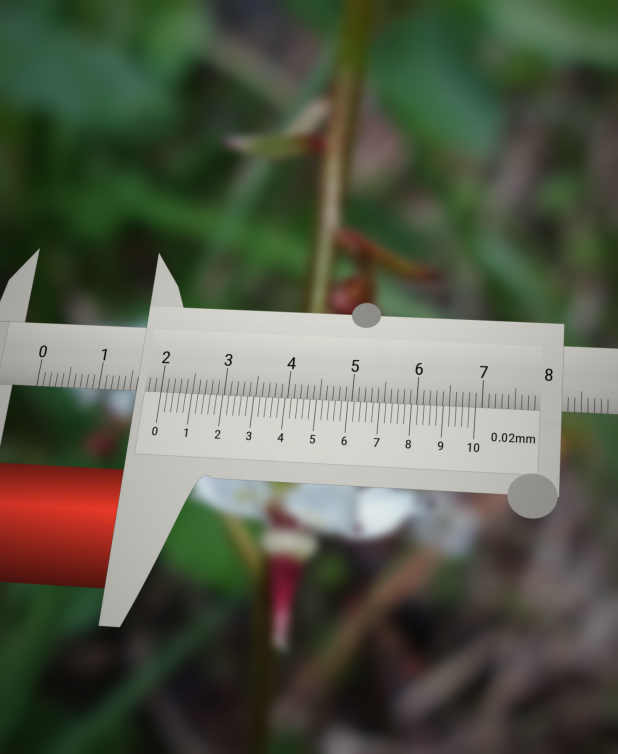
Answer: {"value": 20.0, "unit": "mm"}
